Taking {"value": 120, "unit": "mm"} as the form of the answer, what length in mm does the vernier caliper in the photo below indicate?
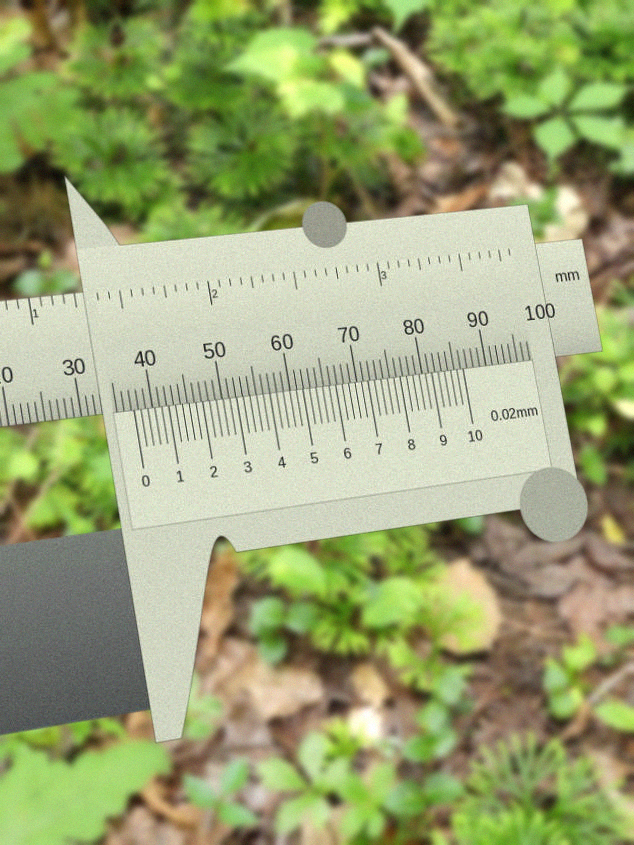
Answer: {"value": 37.4, "unit": "mm"}
